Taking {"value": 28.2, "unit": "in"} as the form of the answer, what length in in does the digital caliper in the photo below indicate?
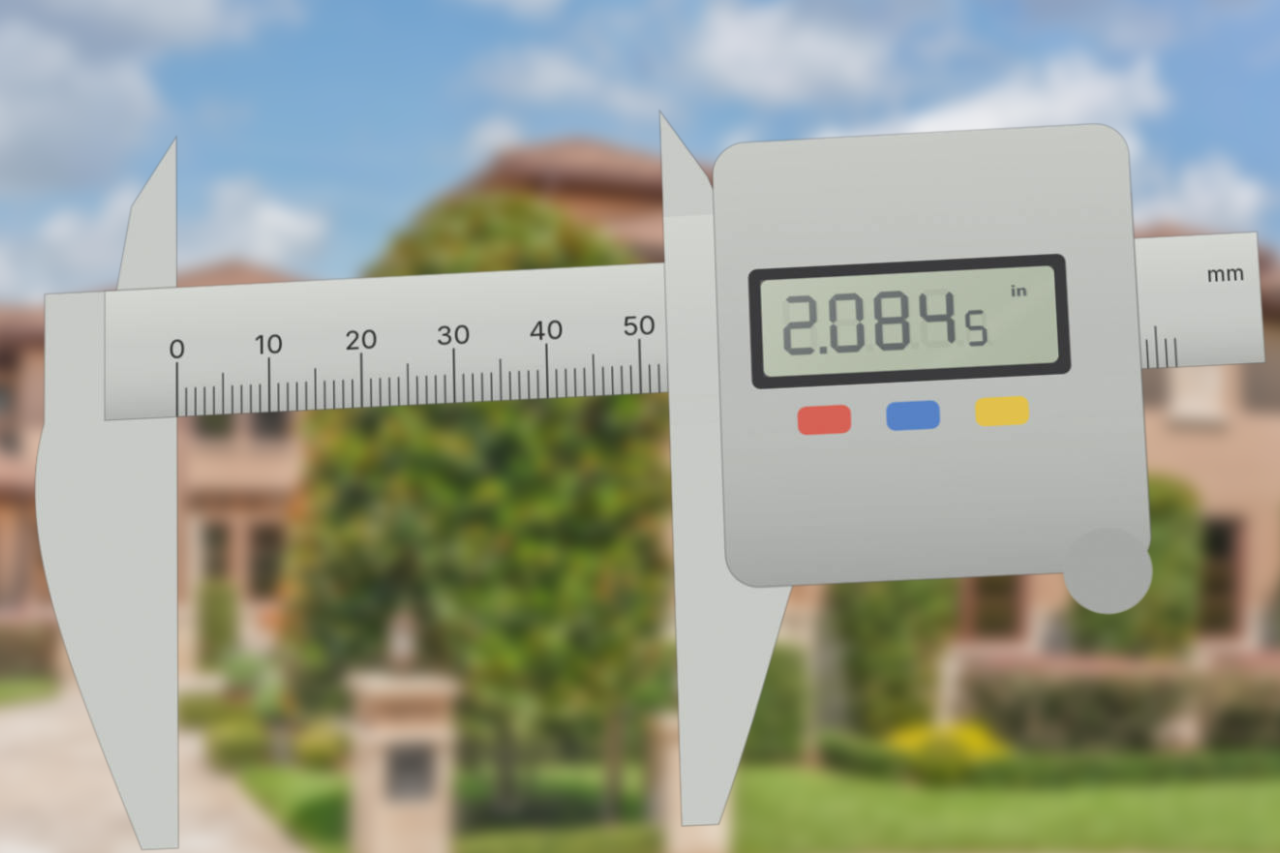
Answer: {"value": 2.0845, "unit": "in"}
